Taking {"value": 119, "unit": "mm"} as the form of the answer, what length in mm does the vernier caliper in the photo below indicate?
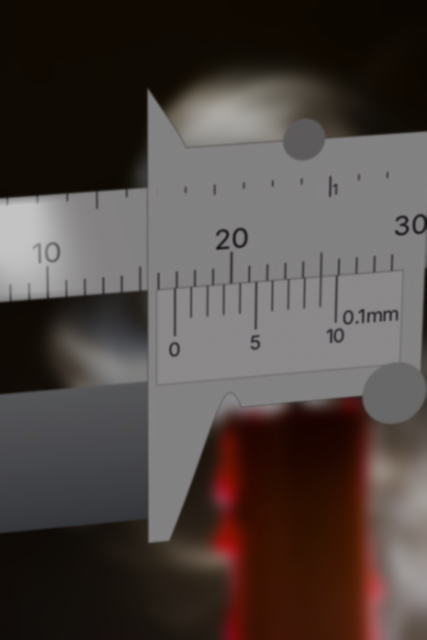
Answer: {"value": 16.9, "unit": "mm"}
